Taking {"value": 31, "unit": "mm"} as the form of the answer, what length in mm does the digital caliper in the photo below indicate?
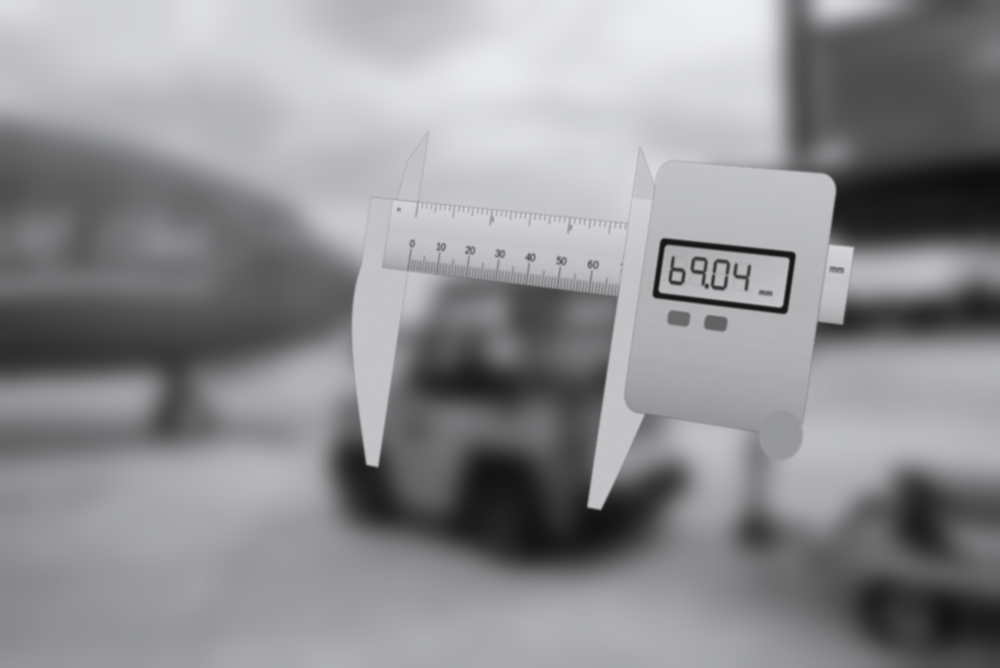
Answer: {"value": 69.04, "unit": "mm"}
